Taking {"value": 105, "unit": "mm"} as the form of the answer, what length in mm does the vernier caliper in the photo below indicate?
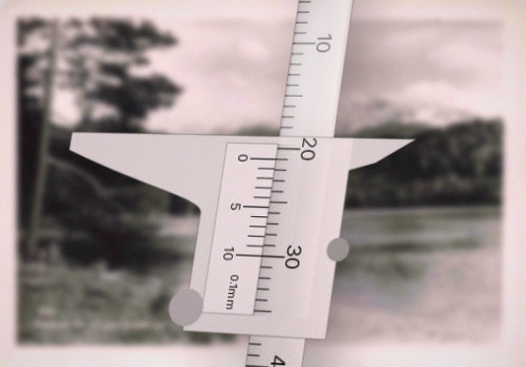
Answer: {"value": 21.0, "unit": "mm"}
